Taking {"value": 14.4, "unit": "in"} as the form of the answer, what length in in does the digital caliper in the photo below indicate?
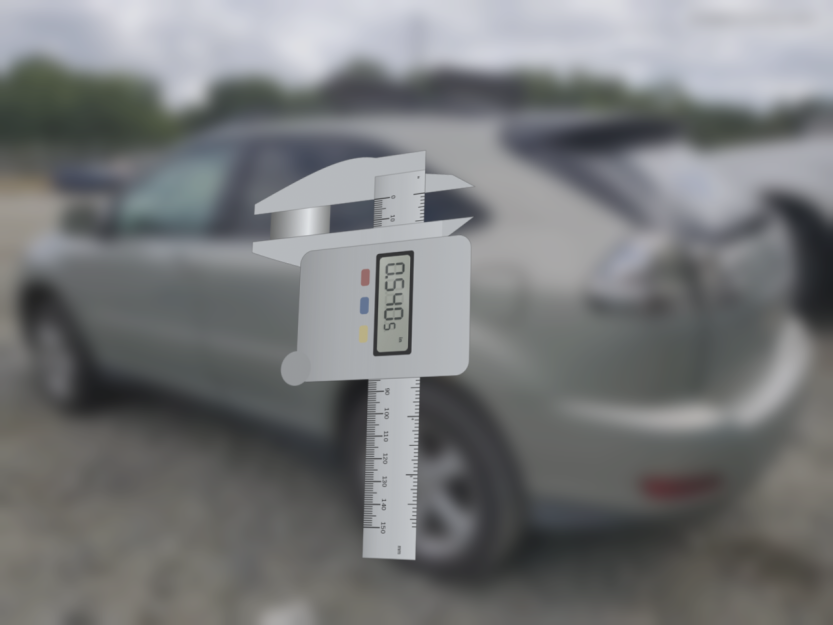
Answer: {"value": 0.5405, "unit": "in"}
